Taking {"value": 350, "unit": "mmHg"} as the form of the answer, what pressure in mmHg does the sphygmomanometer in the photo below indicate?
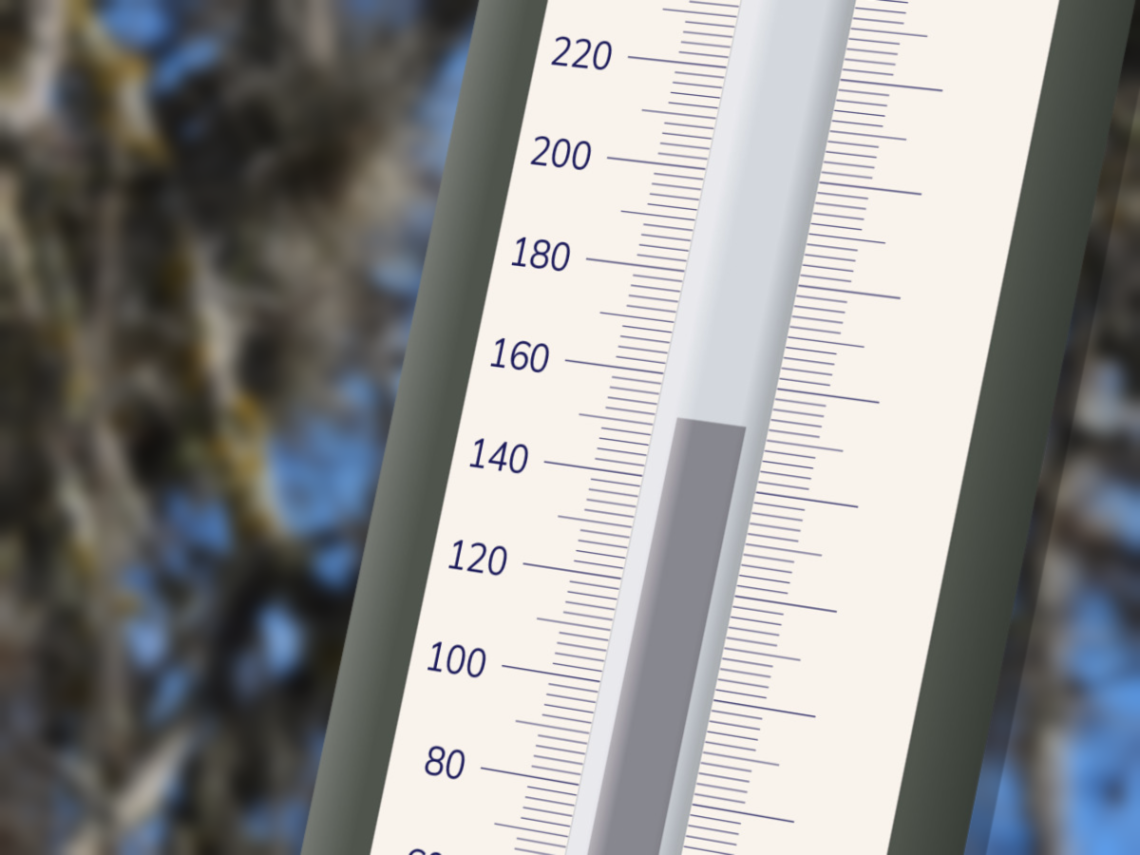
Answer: {"value": 152, "unit": "mmHg"}
